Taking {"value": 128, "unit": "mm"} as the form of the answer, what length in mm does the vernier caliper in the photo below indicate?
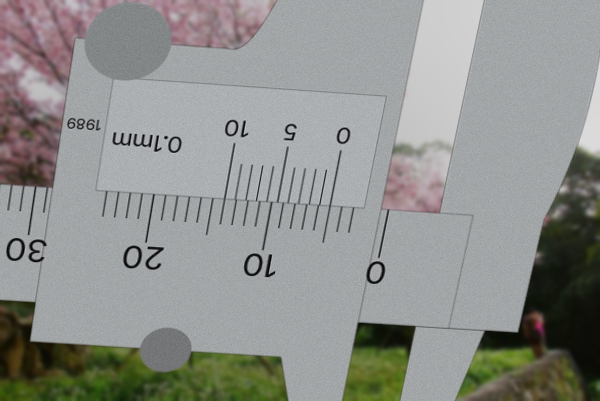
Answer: {"value": 5.0, "unit": "mm"}
